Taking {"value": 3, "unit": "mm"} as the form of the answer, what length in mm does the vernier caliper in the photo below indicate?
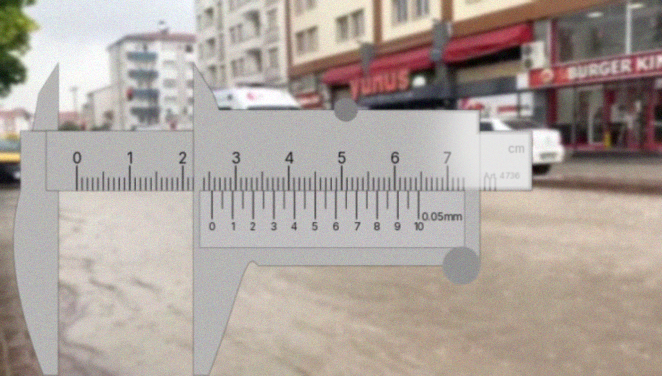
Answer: {"value": 25.5, "unit": "mm"}
